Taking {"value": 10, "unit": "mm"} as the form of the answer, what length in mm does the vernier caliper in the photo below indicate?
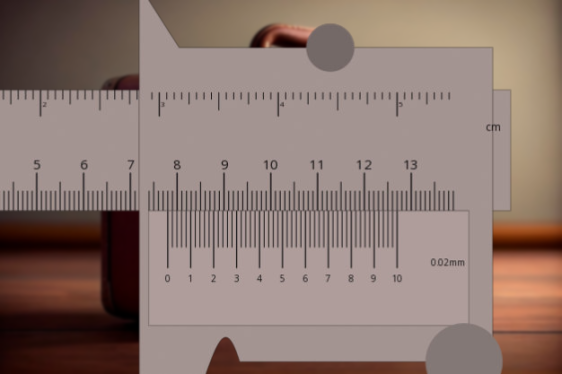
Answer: {"value": 78.0, "unit": "mm"}
